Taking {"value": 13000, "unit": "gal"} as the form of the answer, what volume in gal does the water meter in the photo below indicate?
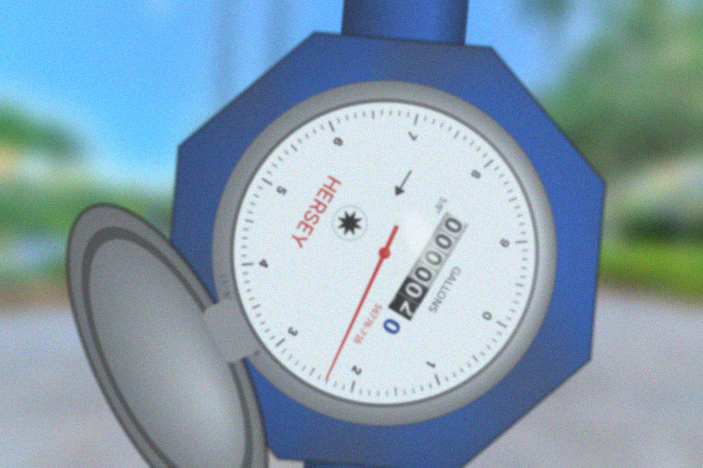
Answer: {"value": 22.3, "unit": "gal"}
